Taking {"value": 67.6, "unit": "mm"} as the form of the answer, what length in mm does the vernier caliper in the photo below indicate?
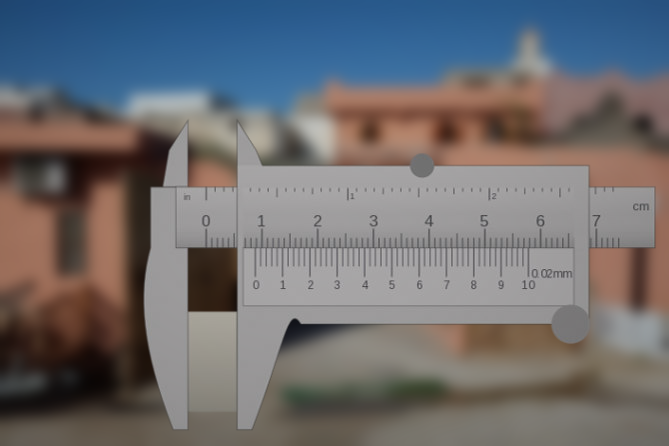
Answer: {"value": 8.8, "unit": "mm"}
